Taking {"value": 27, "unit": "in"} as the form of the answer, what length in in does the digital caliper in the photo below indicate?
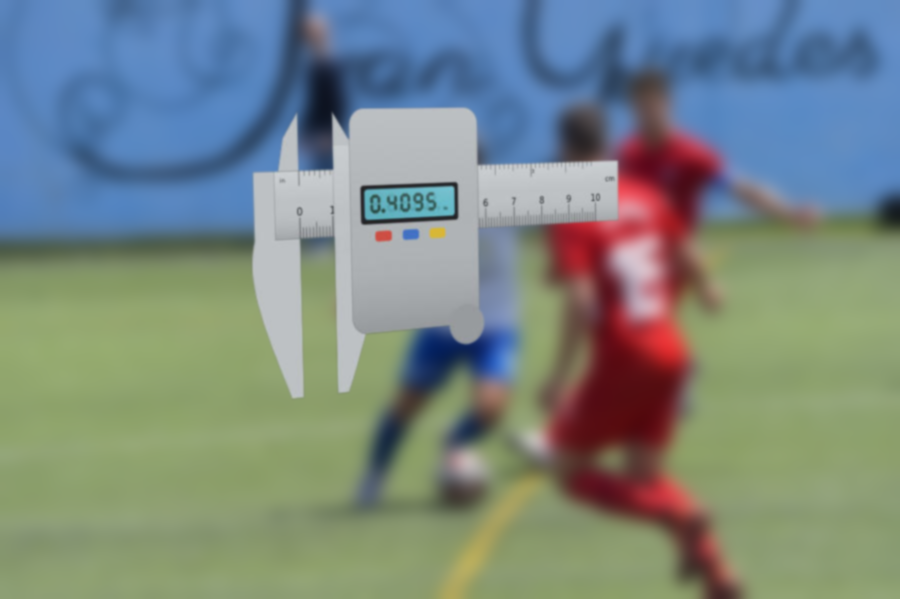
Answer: {"value": 0.4095, "unit": "in"}
